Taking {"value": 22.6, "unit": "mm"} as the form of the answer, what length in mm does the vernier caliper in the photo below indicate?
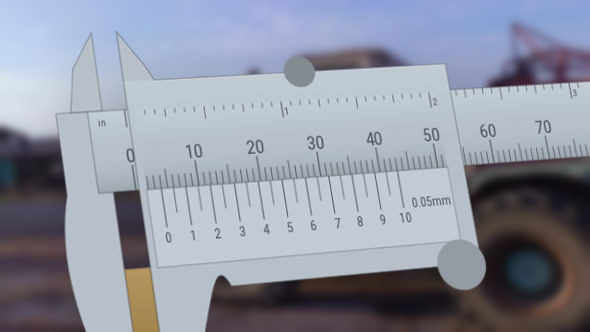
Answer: {"value": 4.0, "unit": "mm"}
